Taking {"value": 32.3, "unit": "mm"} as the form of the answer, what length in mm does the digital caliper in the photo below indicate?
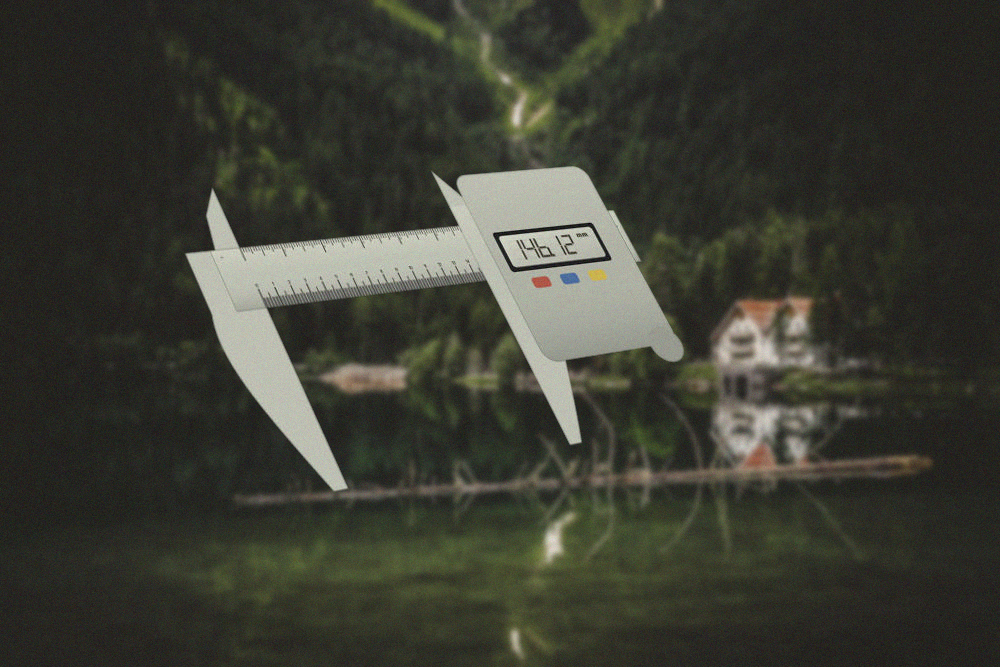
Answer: {"value": 146.12, "unit": "mm"}
